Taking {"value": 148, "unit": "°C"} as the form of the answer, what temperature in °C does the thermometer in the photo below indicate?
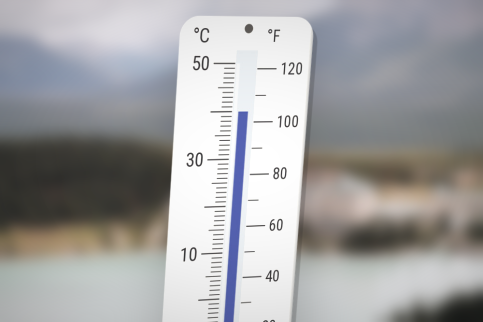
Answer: {"value": 40, "unit": "°C"}
